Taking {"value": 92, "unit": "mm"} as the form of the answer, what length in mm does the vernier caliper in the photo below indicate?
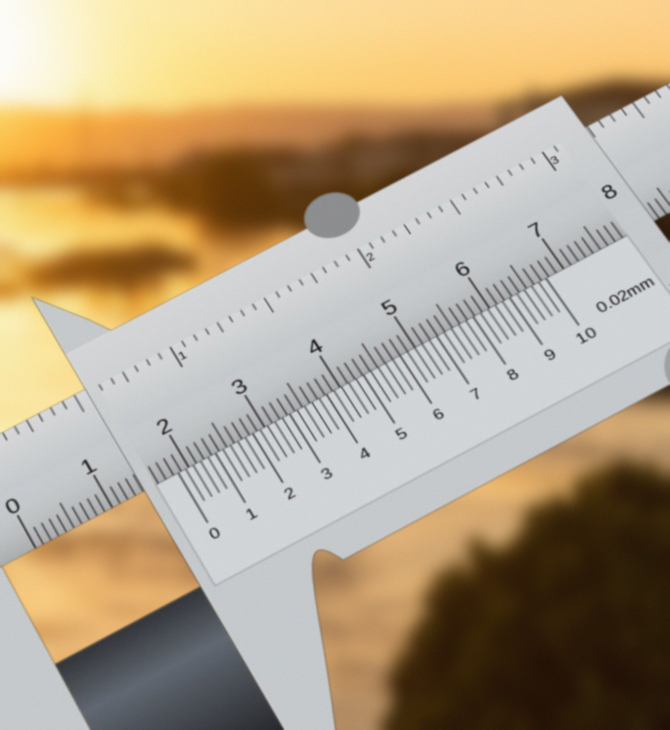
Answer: {"value": 18.6, "unit": "mm"}
